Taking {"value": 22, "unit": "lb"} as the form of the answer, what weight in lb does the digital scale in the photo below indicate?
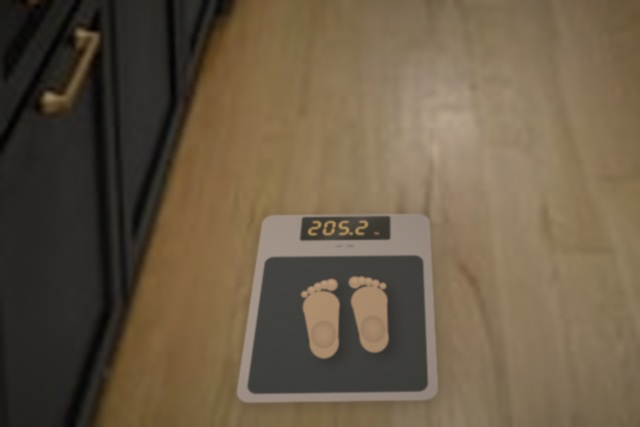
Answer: {"value": 205.2, "unit": "lb"}
